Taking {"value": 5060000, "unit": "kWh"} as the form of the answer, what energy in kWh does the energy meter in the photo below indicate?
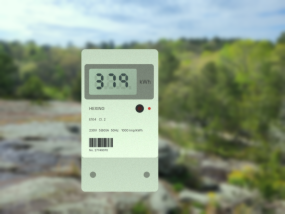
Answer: {"value": 379, "unit": "kWh"}
